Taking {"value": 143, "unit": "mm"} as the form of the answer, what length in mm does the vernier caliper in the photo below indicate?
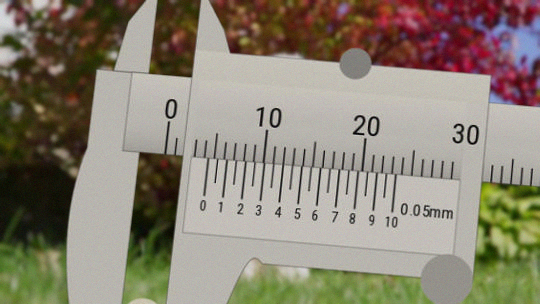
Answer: {"value": 4.4, "unit": "mm"}
